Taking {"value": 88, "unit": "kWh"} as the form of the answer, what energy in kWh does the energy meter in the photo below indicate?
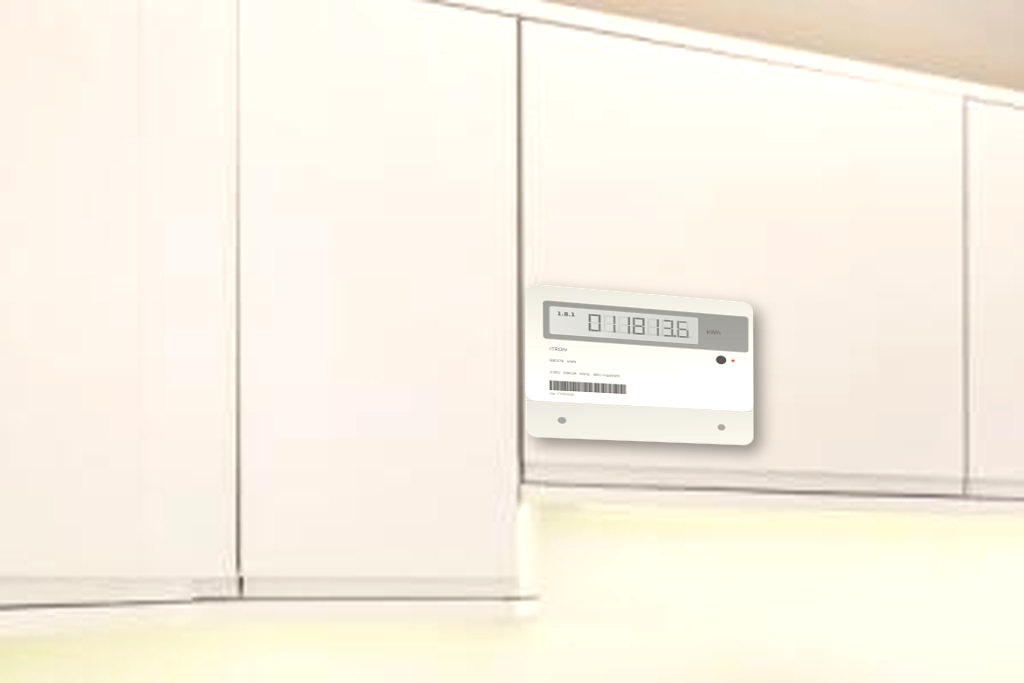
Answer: {"value": 11813.6, "unit": "kWh"}
